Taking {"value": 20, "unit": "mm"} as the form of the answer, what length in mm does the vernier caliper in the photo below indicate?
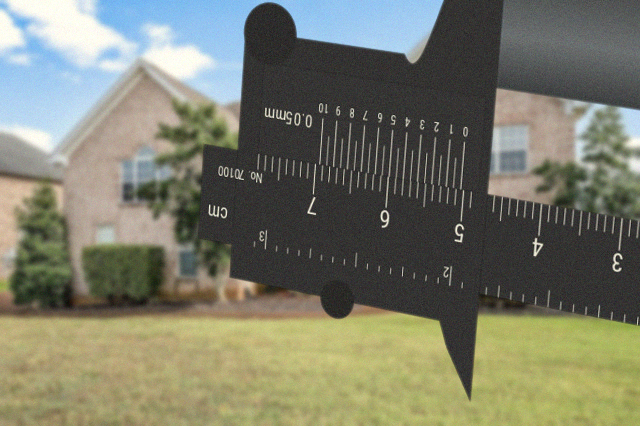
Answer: {"value": 50.4, "unit": "mm"}
